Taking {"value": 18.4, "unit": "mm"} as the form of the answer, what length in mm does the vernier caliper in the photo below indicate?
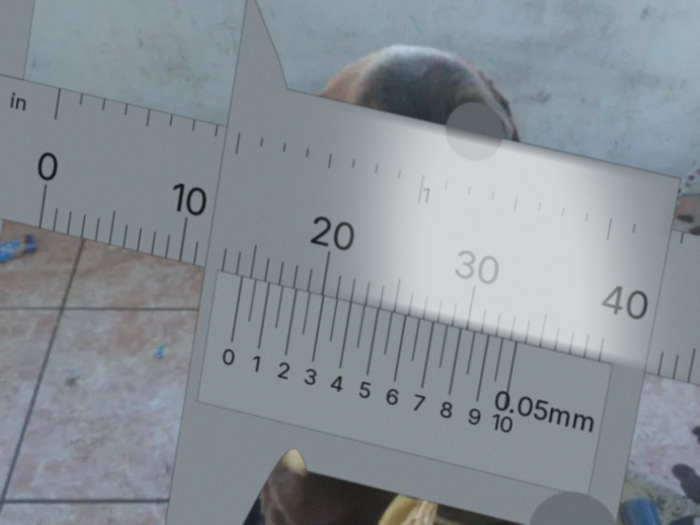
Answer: {"value": 14.4, "unit": "mm"}
